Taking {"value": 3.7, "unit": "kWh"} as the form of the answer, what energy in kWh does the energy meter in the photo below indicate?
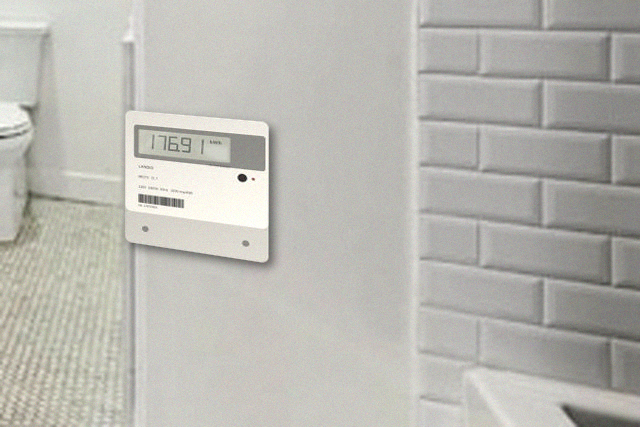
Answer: {"value": 176.91, "unit": "kWh"}
